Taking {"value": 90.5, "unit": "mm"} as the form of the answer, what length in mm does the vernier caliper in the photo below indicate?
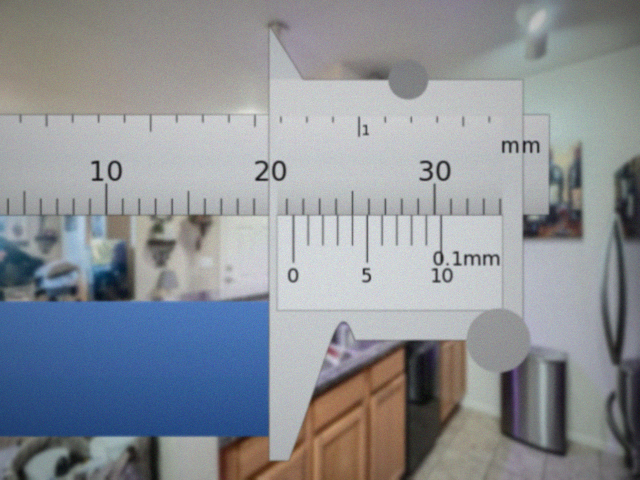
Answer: {"value": 21.4, "unit": "mm"}
